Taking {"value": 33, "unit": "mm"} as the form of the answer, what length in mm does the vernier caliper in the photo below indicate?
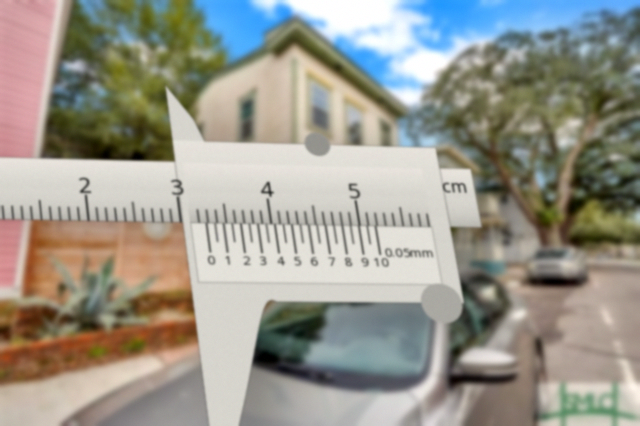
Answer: {"value": 32.8, "unit": "mm"}
